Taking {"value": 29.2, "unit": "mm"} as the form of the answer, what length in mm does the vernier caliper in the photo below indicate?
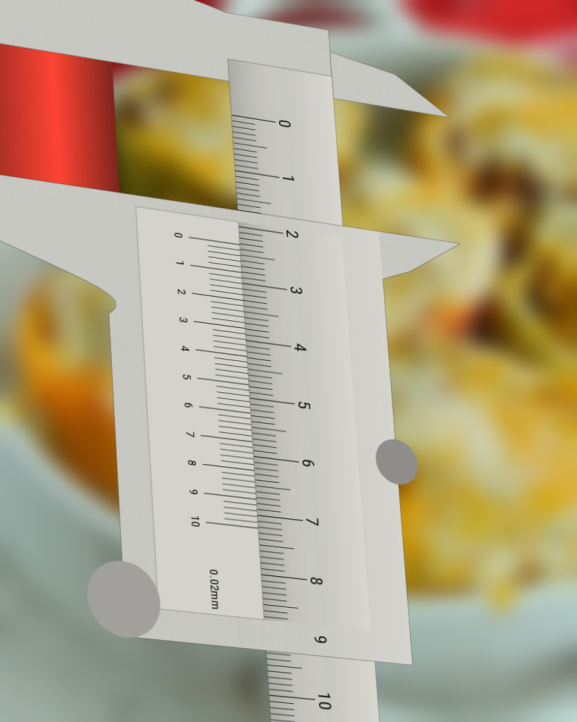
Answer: {"value": 23.2, "unit": "mm"}
